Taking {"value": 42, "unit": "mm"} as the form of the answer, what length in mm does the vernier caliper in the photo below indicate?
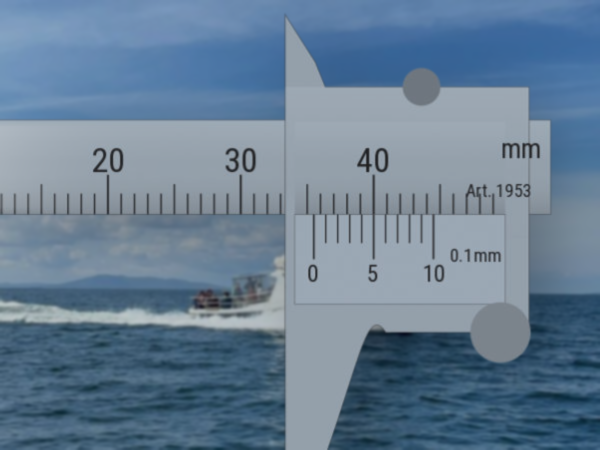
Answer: {"value": 35.5, "unit": "mm"}
